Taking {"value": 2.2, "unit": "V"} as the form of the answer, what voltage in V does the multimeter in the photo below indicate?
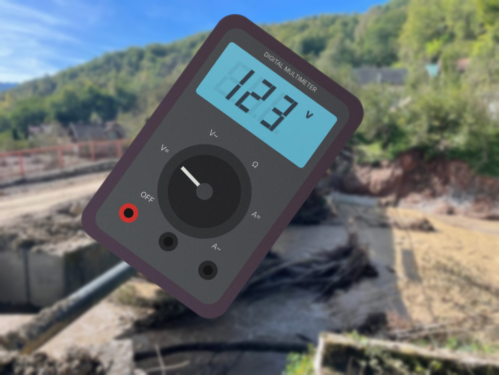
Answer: {"value": 123, "unit": "V"}
